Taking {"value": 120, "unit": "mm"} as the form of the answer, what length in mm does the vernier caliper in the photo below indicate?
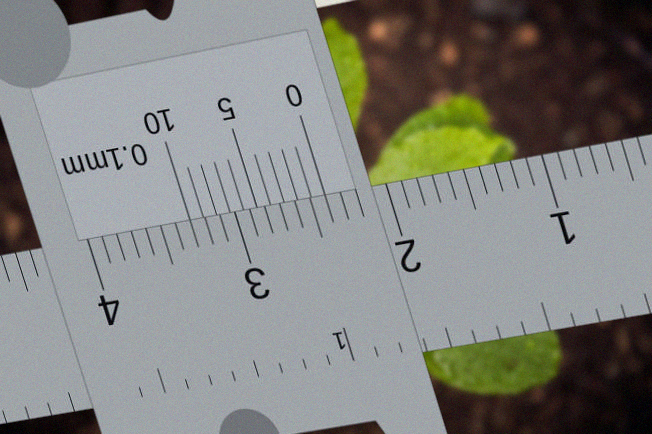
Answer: {"value": 24.0, "unit": "mm"}
